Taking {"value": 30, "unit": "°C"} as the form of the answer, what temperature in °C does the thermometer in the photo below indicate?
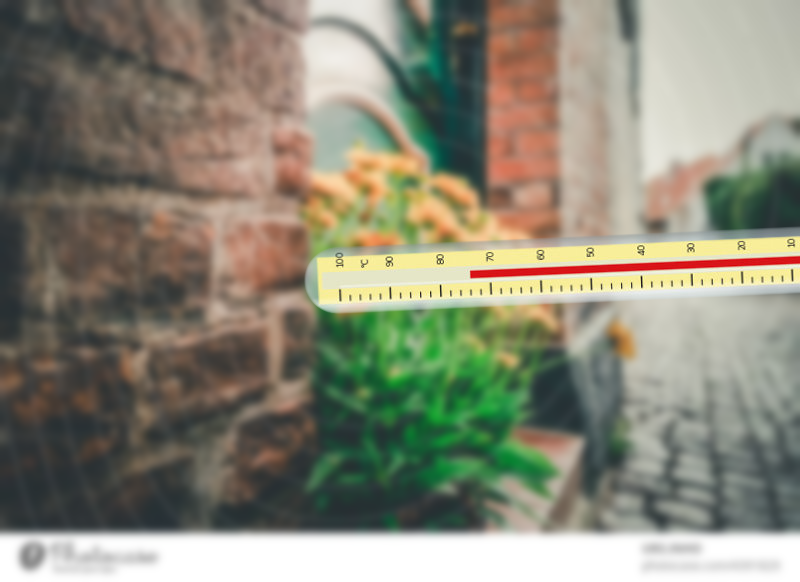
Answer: {"value": 74, "unit": "°C"}
